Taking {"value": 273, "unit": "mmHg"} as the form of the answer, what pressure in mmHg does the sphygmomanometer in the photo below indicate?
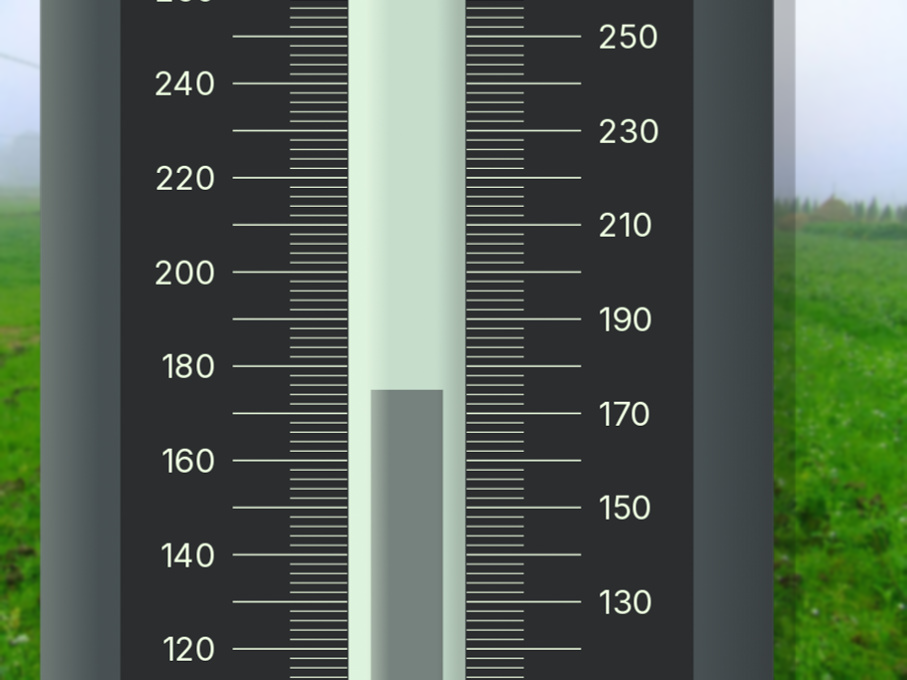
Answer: {"value": 175, "unit": "mmHg"}
